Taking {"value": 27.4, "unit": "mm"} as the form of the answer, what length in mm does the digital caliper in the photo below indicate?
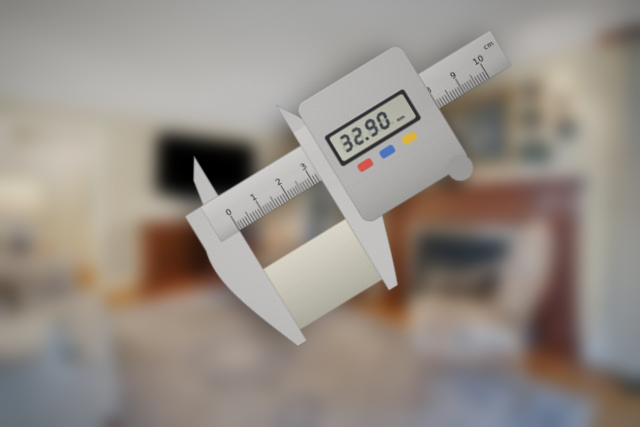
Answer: {"value": 32.90, "unit": "mm"}
